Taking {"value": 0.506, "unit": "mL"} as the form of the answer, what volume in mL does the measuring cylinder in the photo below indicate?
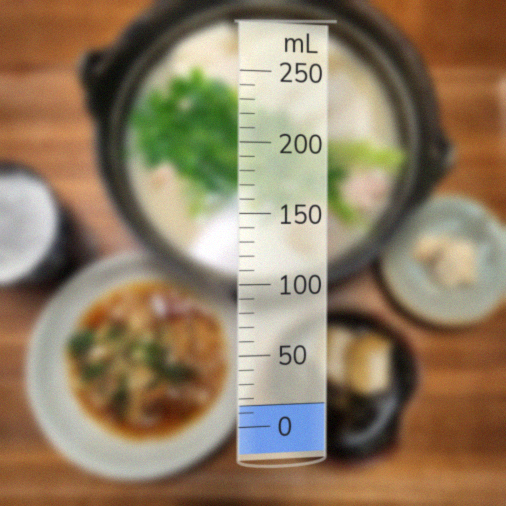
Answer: {"value": 15, "unit": "mL"}
